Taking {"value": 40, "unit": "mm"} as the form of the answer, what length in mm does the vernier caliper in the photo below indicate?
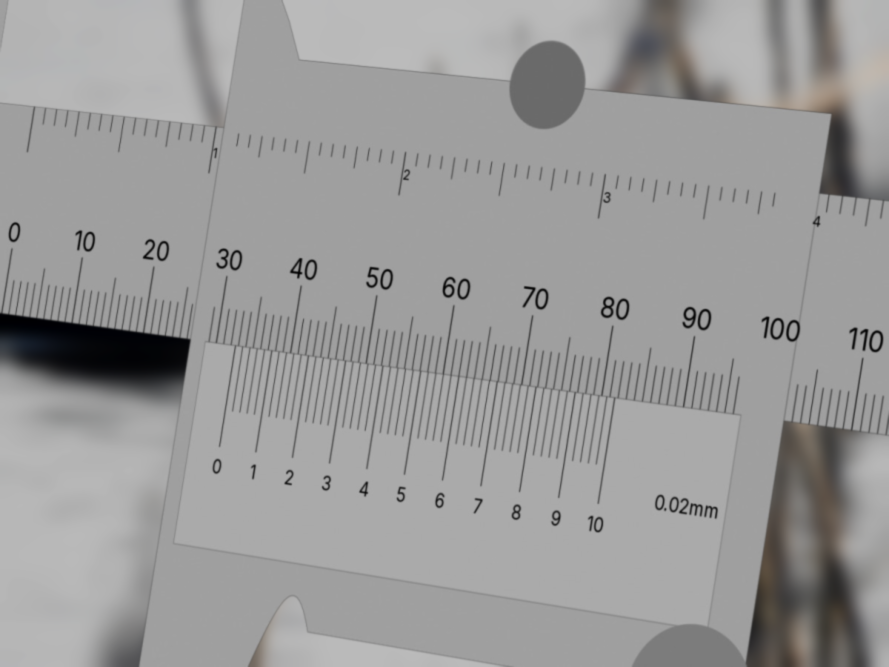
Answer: {"value": 32.6, "unit": "mm"}
